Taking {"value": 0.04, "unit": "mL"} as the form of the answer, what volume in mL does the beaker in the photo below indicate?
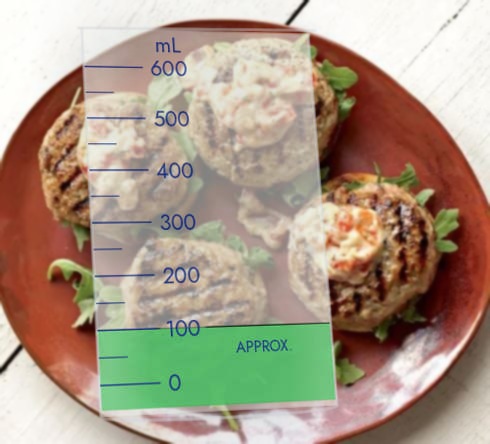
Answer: {"value": 100, "unit": "mL"}
